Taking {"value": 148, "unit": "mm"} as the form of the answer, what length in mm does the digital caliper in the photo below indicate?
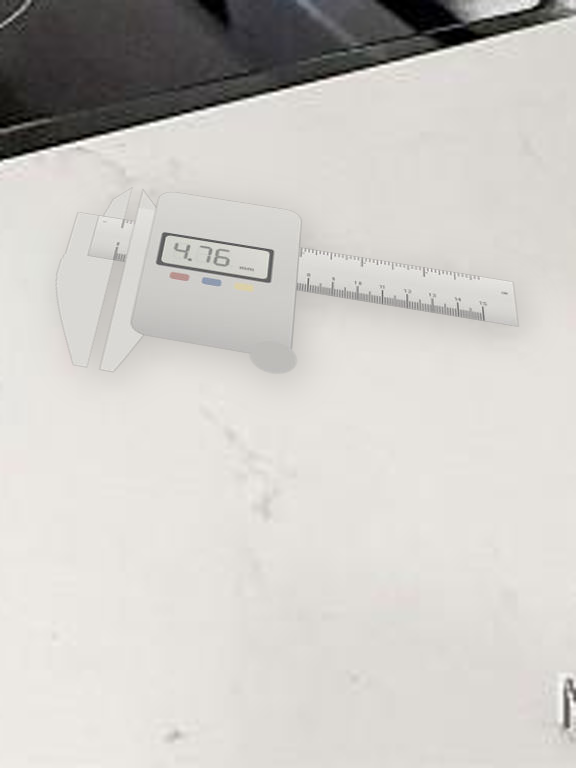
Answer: {"value": 4.76, "unit": "mm"}
